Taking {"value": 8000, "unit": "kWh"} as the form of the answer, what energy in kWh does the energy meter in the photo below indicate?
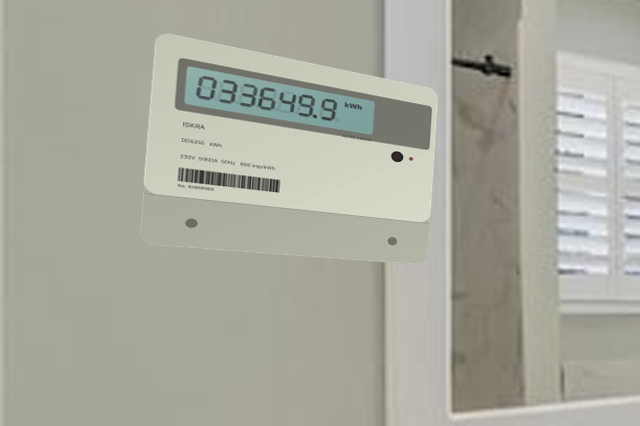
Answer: {"value": 33649.9, "unit": "kWh"}
